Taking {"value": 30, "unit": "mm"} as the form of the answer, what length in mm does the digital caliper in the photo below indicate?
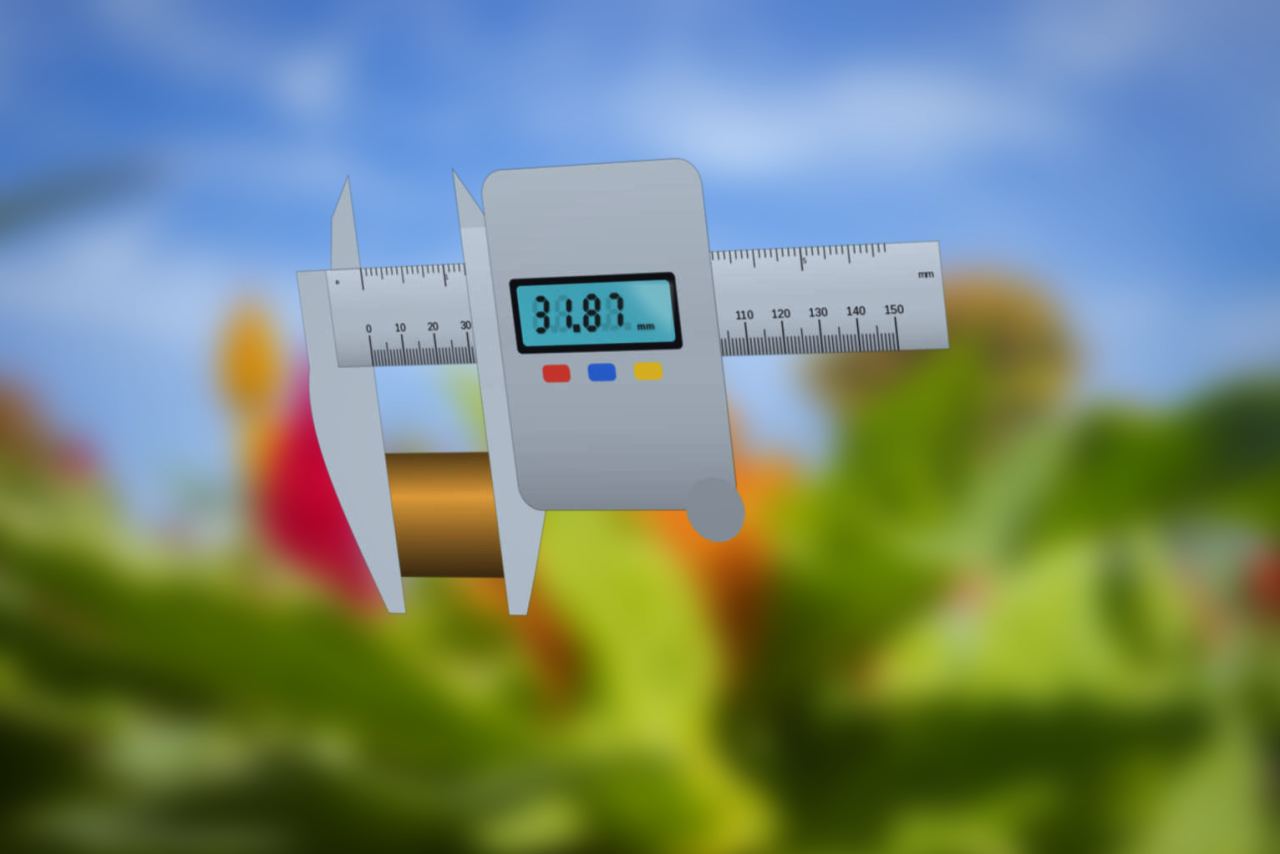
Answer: {"value": 31.87, "unit": "mm"}
